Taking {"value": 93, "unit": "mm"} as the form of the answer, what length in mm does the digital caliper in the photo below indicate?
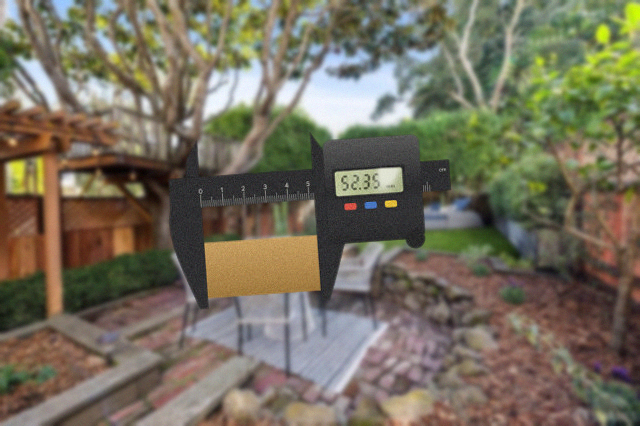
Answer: {"value": 52.35, "unit": "mm"}
